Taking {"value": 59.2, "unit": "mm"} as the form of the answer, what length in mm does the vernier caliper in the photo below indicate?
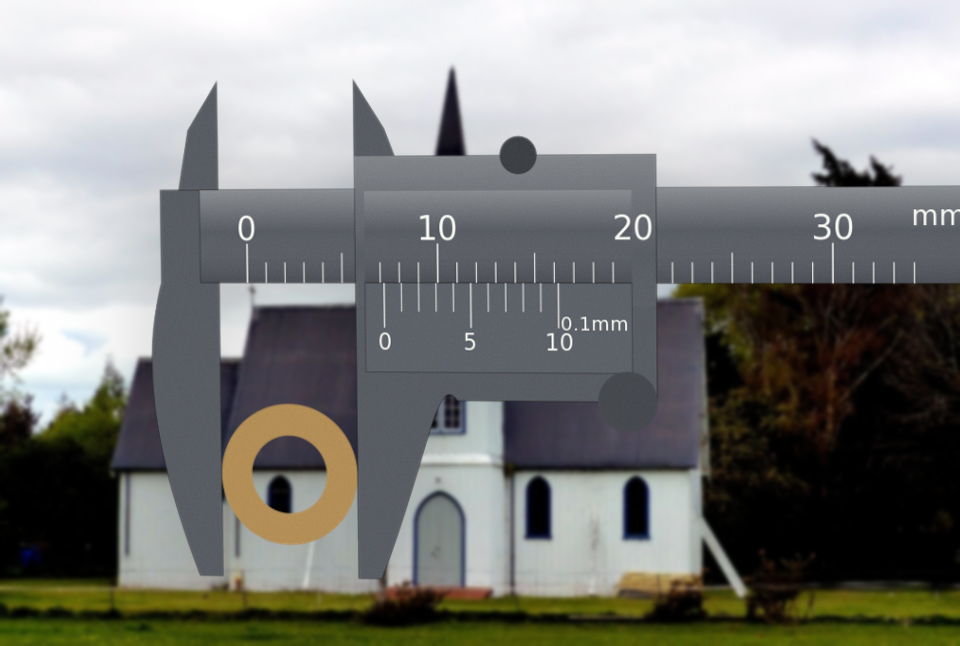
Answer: {"value": 7.2, "unit": "mm"}
